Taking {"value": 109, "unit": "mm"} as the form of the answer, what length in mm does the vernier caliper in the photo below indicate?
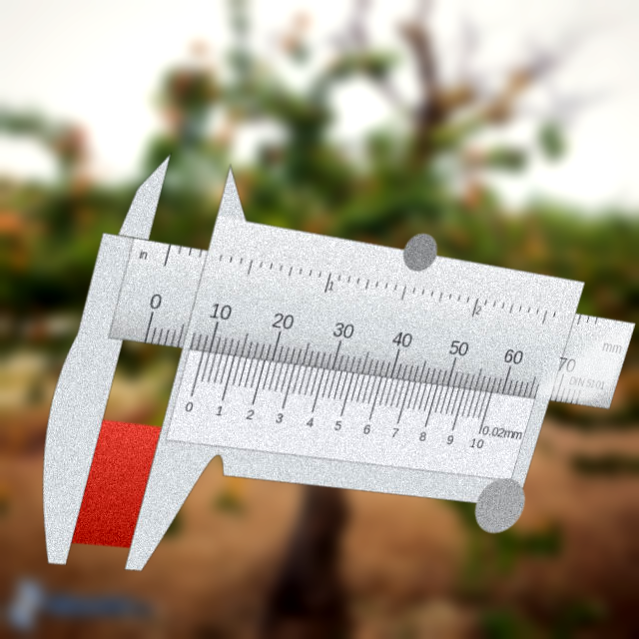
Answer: {"value": 9.0, "unit": "mm"}
